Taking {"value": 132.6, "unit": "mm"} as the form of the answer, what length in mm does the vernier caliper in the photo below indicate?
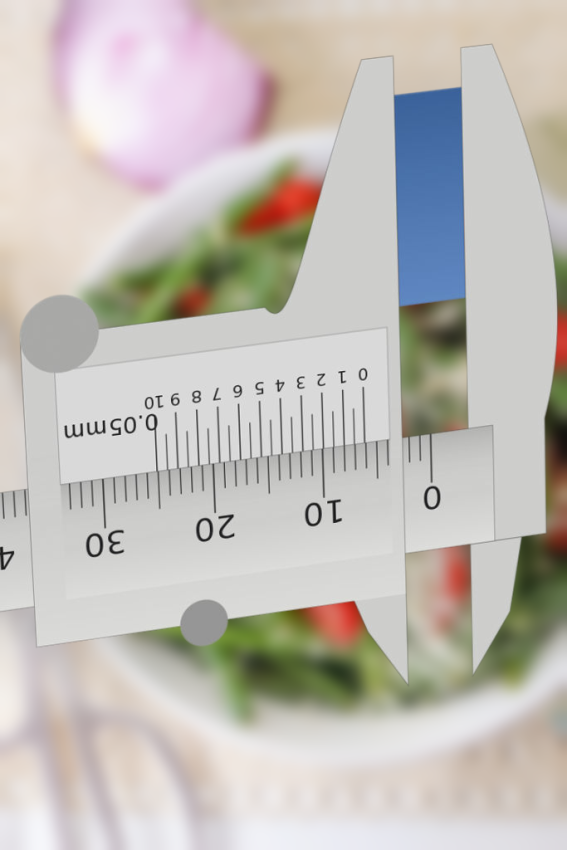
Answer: {"value": 6.1, "unit": "mm"}
